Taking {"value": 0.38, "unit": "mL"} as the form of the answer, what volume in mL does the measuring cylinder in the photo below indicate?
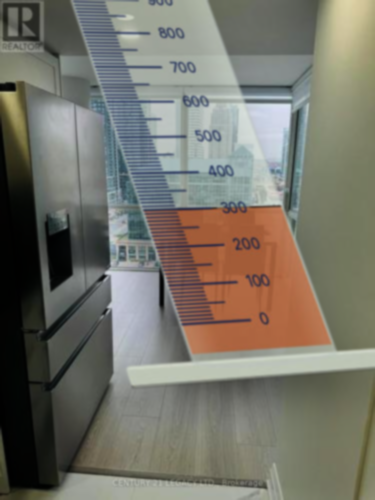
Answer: {"value": 300, "unit": "mL"}
